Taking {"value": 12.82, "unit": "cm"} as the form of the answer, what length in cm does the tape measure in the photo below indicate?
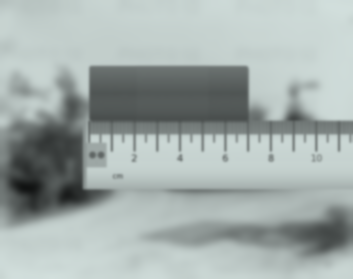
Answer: {"value": 7, "unit": "cm"}
